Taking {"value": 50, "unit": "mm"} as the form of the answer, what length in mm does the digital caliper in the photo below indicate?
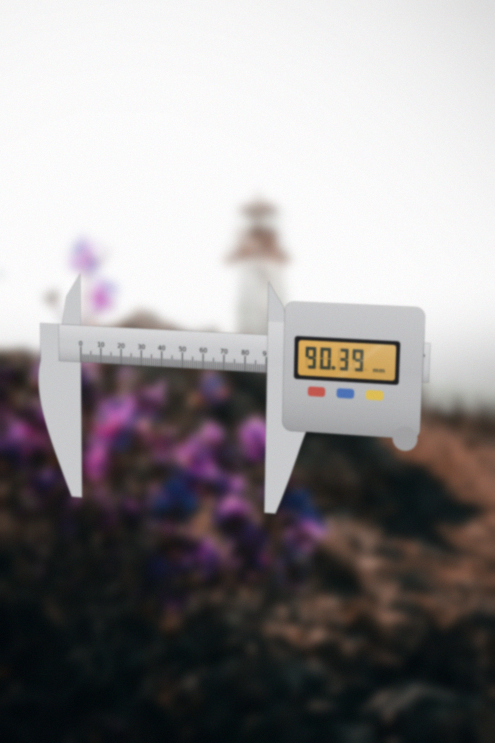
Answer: {"value": 90.39, "unit": "mm"}
